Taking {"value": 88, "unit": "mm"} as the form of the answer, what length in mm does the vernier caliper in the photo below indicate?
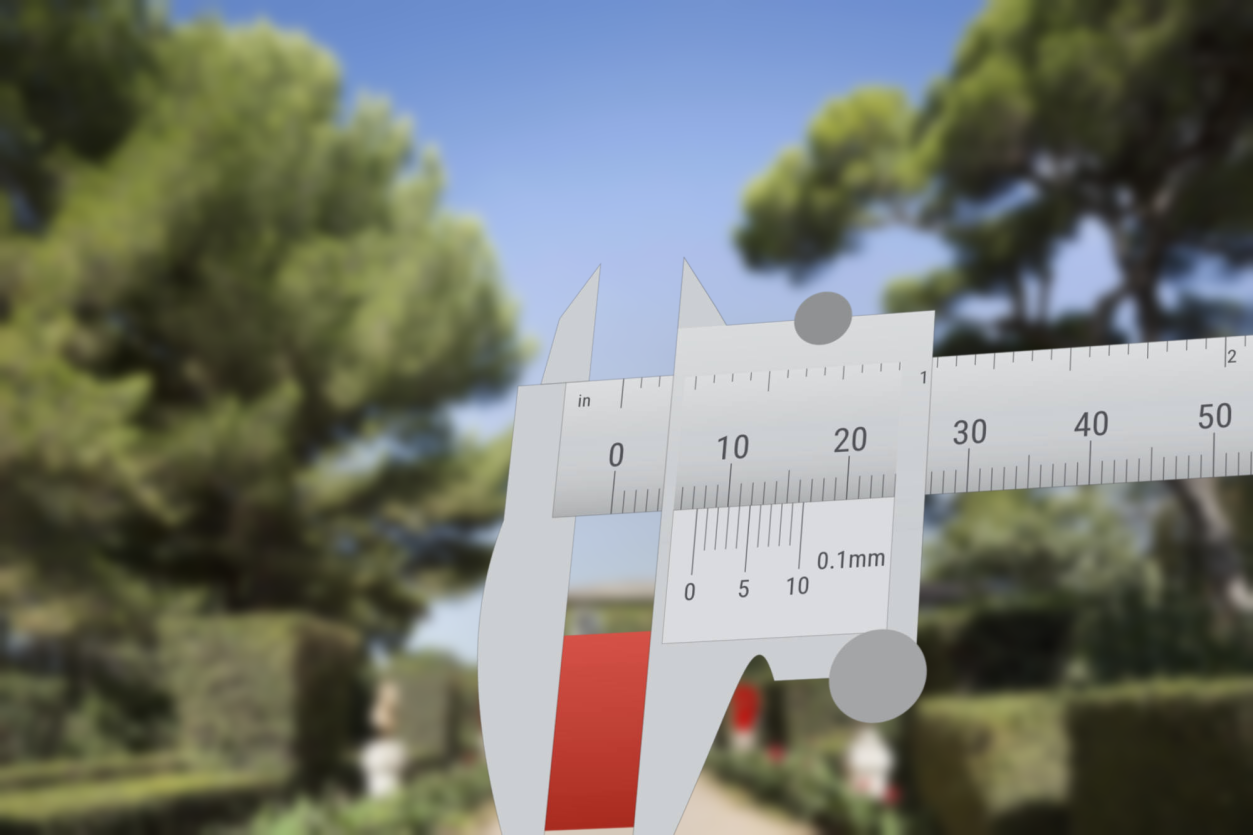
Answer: {"value": 7.4, "unit": "mm"}
